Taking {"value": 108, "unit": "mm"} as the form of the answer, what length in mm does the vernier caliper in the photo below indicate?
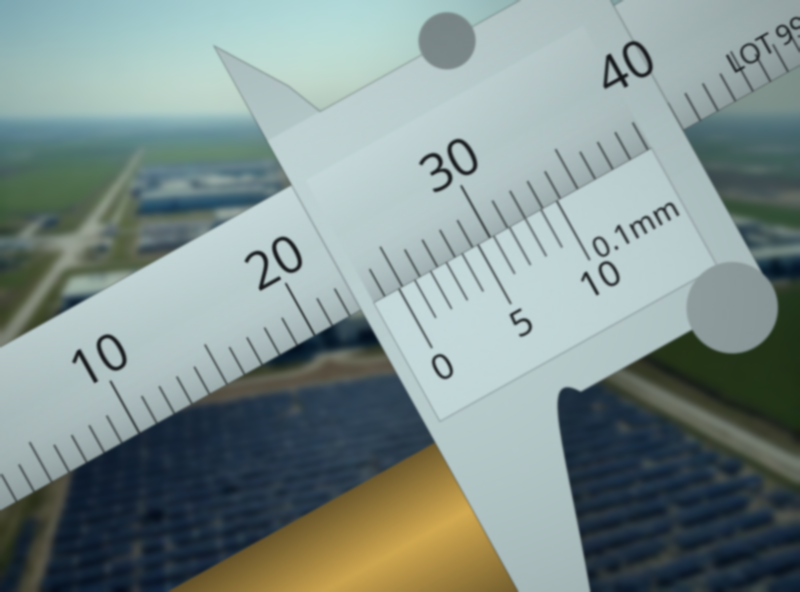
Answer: {"value": 24.8, "unit": "mm"}
